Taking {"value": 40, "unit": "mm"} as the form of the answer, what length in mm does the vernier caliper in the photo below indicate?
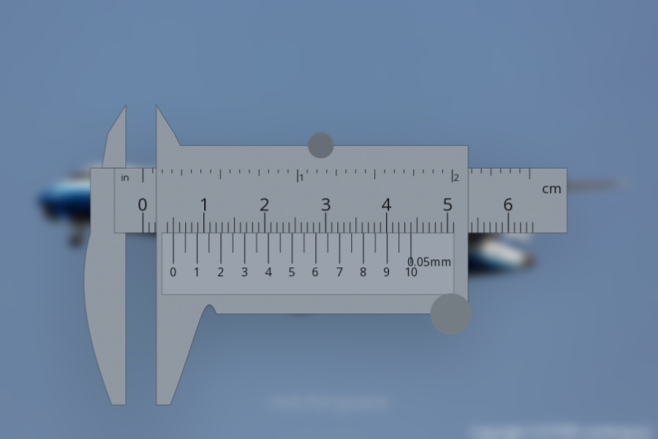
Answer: {"value": 5.0, "unit": "mm"}
